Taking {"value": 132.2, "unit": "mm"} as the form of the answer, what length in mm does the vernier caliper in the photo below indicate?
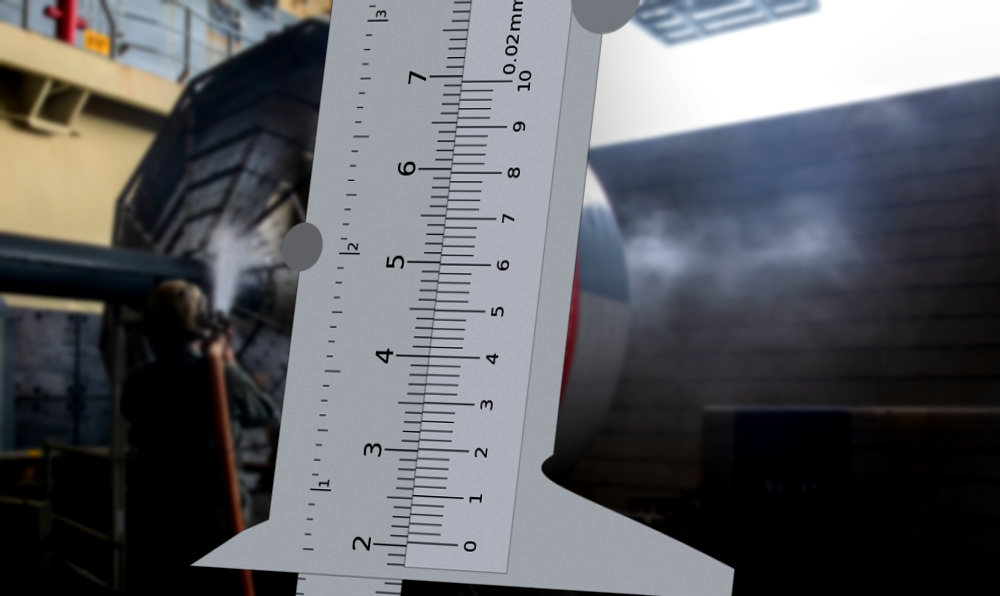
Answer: {"value": 20.4, "unit": "mm"}
